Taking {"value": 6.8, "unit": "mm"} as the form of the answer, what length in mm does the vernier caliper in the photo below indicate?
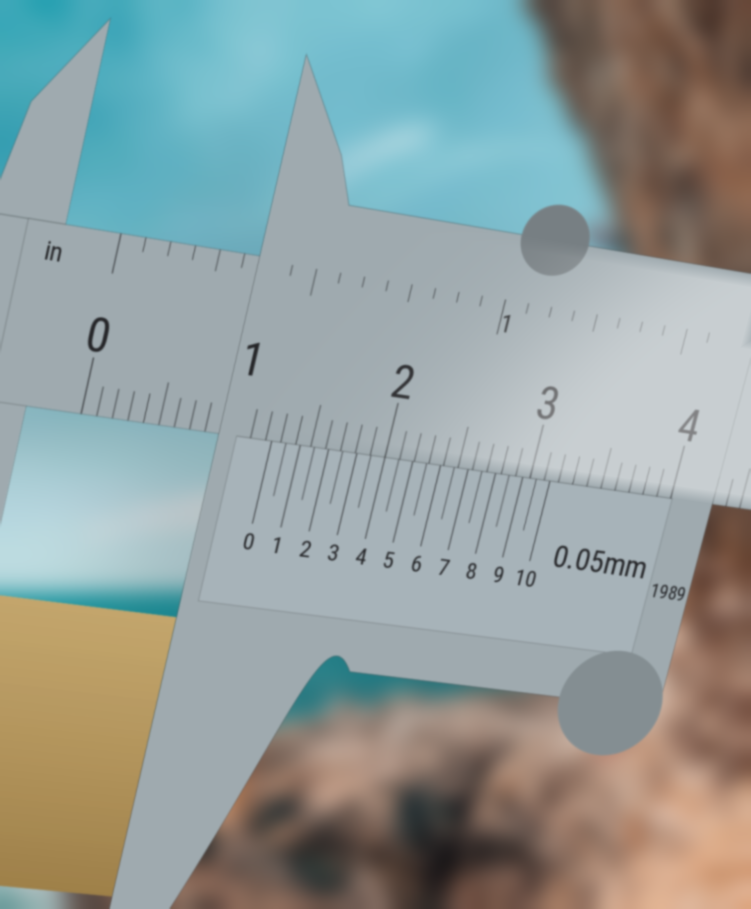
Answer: {"value": 12.4, "unit": "mm"}
